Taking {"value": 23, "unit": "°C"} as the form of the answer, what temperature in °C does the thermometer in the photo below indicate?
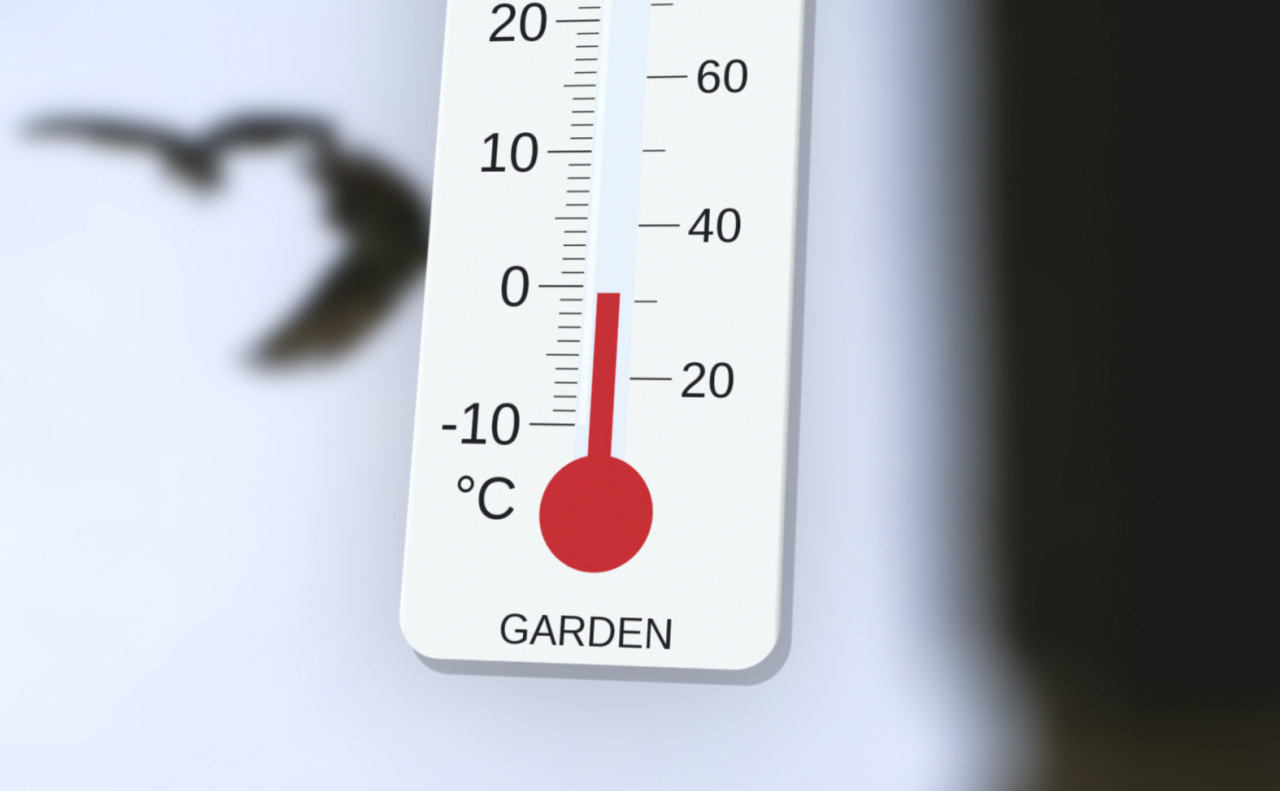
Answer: {"value": -0.5, "unit": "°C"}
